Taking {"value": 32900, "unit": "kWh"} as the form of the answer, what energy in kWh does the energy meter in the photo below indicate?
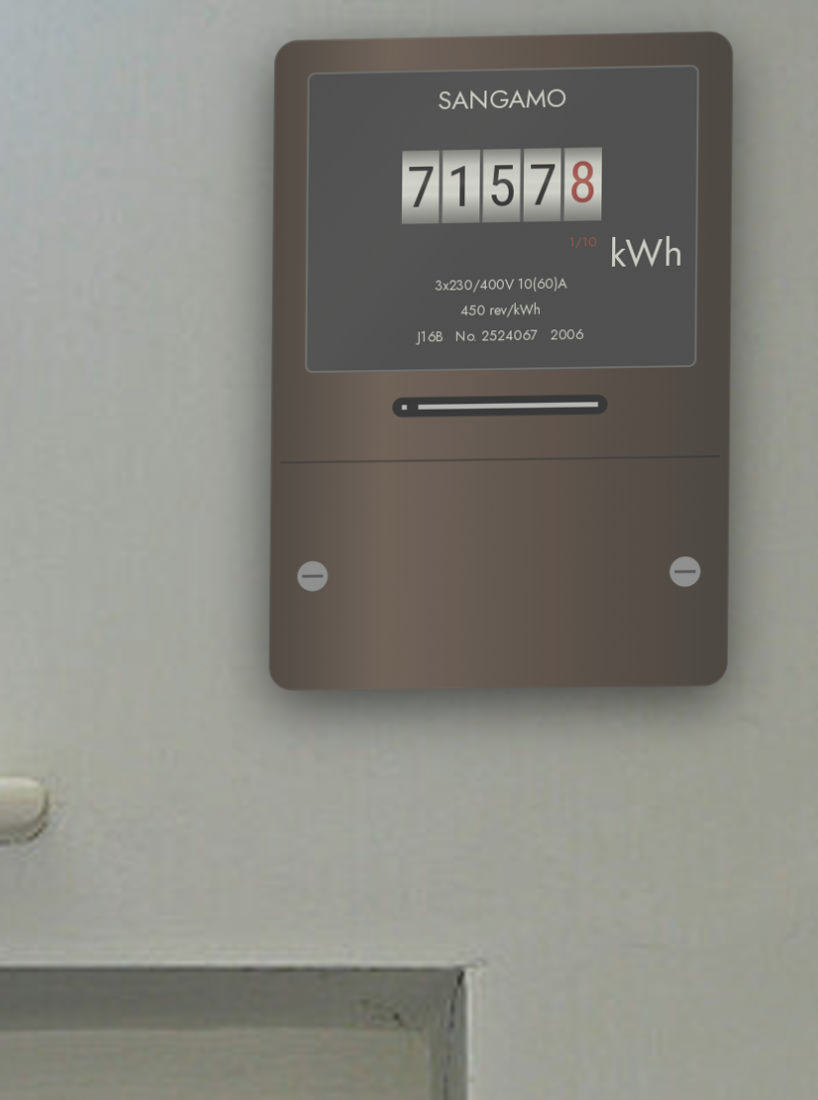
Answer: {"value": 7157.8, "unit": "kWh"}
